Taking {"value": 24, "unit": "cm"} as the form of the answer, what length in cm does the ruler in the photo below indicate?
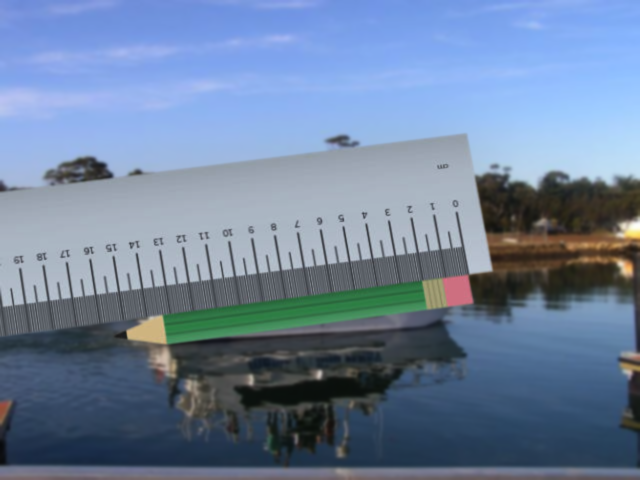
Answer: {"value": 15.5, "unit": "cm"}
